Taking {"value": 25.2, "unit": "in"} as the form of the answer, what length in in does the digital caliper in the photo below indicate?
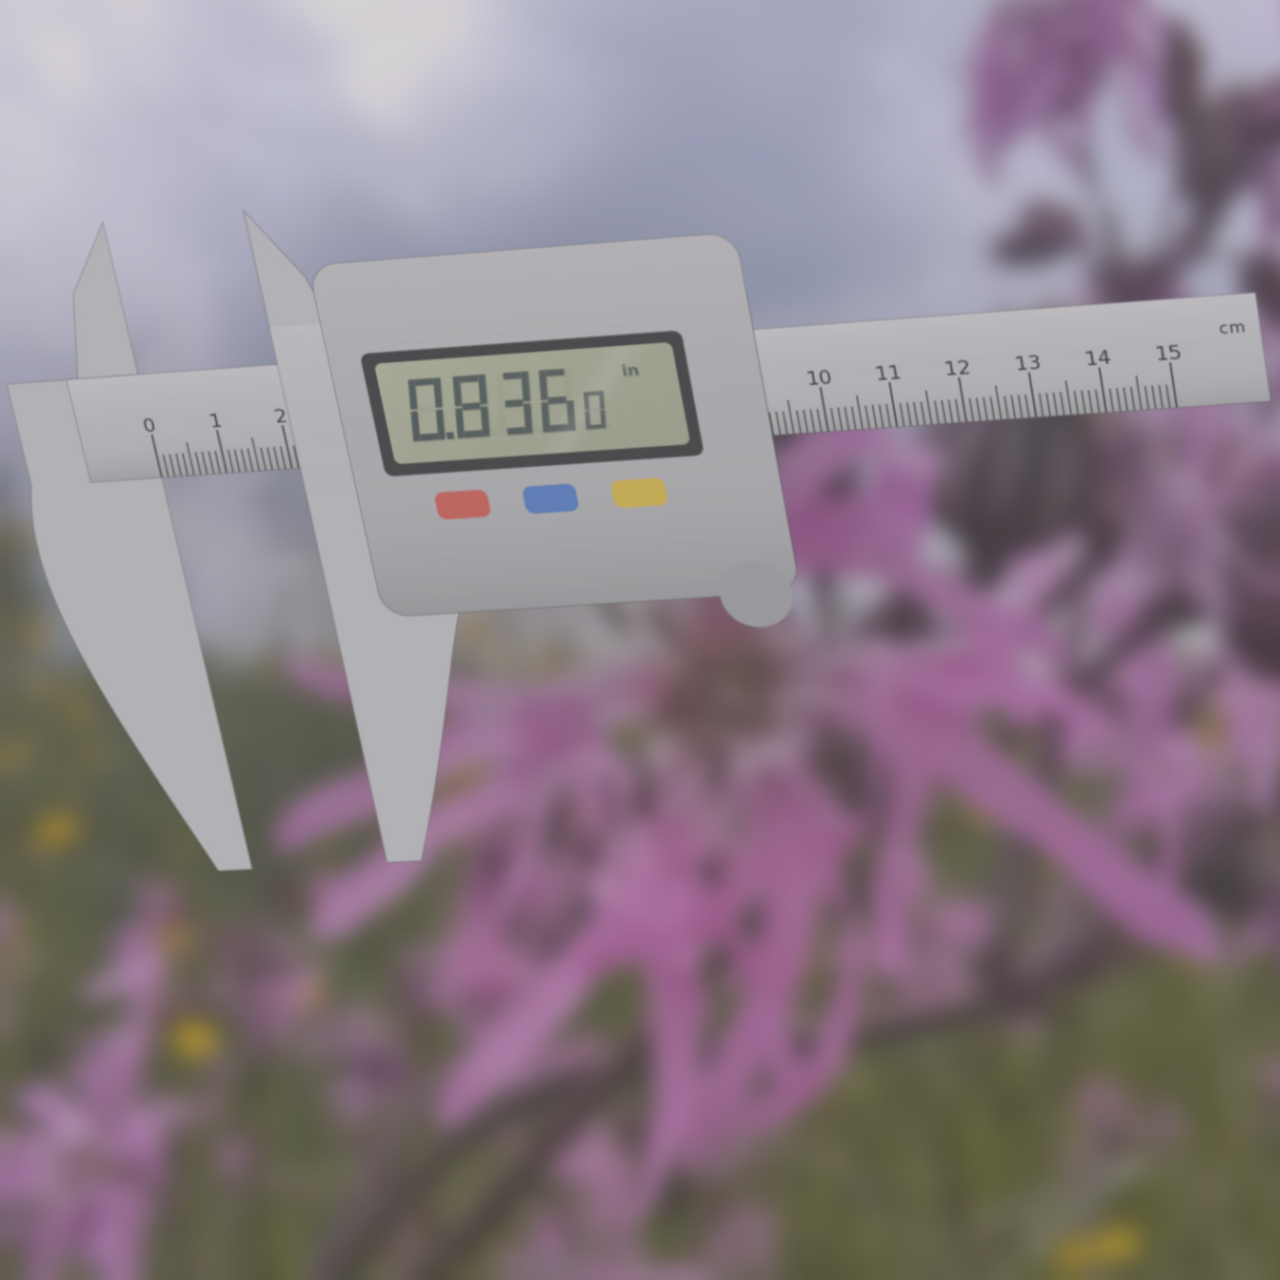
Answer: {"value": 0.8360, "unit": "in"}
